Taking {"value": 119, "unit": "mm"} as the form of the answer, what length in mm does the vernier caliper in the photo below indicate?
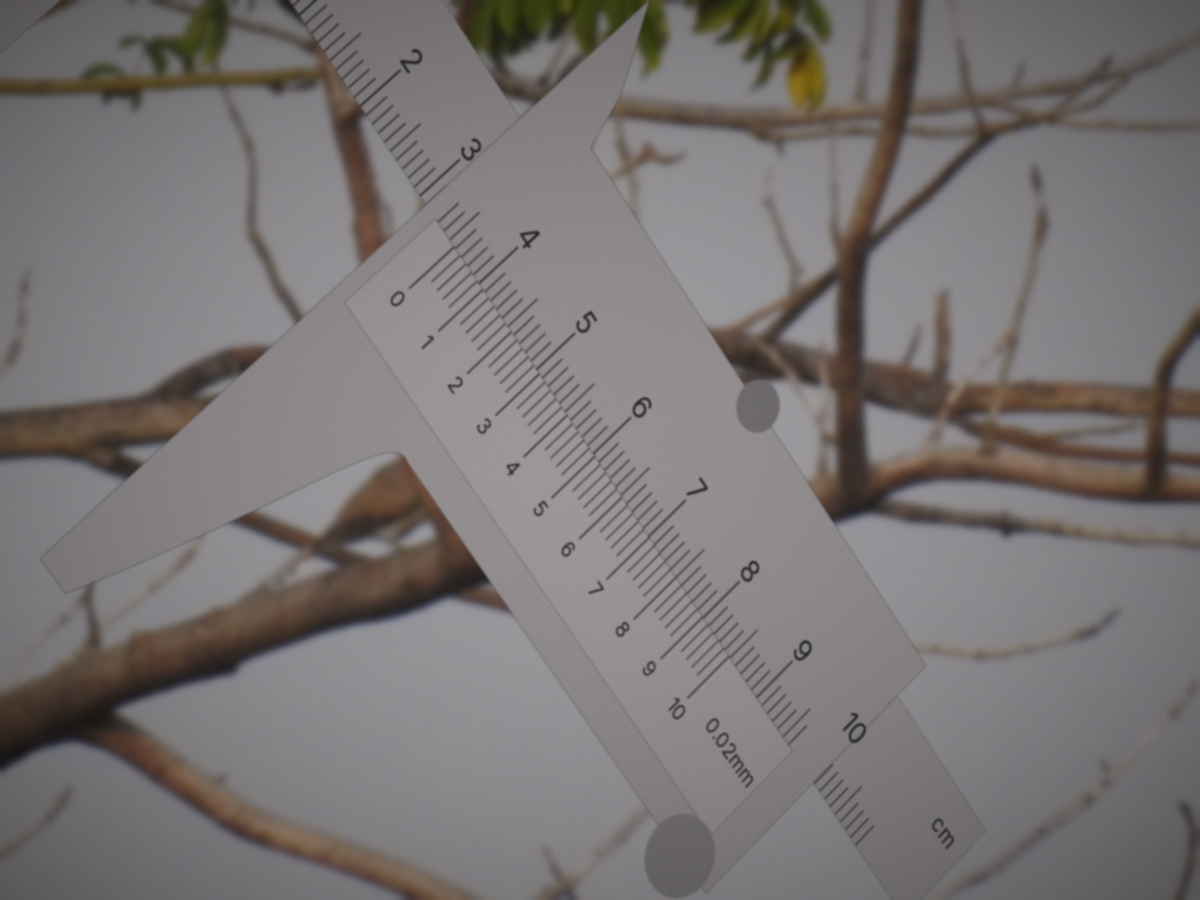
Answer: {"value": 35.8, "unit": "mm"}
